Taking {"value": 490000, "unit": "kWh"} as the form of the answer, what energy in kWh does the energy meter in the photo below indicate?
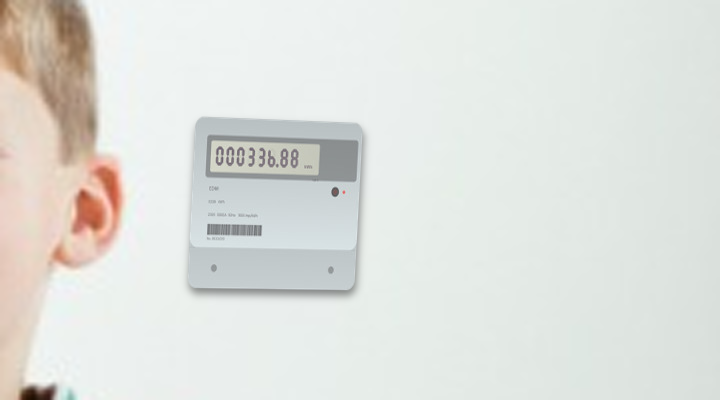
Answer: {"value": 336.88, "unit": "kWh"}
